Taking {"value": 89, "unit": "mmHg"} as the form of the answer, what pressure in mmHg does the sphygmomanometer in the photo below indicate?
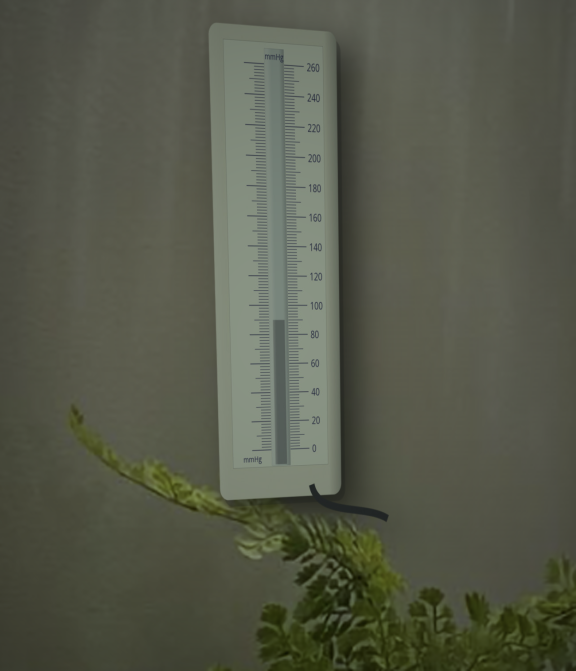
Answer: {"value": 90, "unit": "mmHg"}
